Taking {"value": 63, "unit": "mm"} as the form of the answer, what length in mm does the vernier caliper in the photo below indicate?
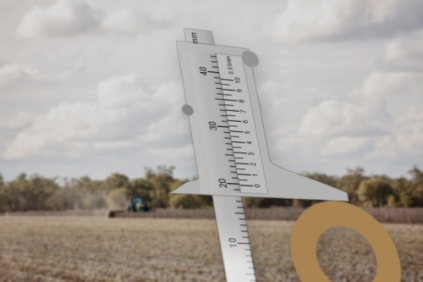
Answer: {"value": 19.8, "unit": "mm"}
